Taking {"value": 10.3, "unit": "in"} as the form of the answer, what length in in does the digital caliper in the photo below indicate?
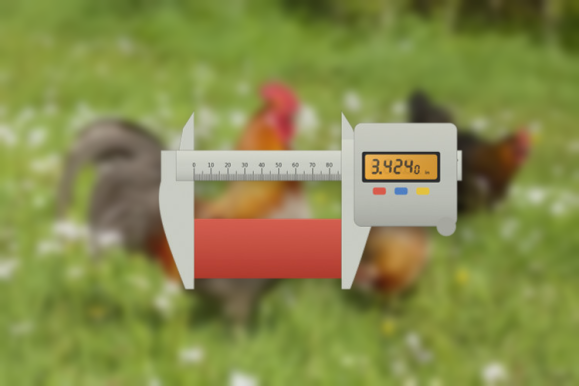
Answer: {"value": 3.4240, "unit": "in"}
